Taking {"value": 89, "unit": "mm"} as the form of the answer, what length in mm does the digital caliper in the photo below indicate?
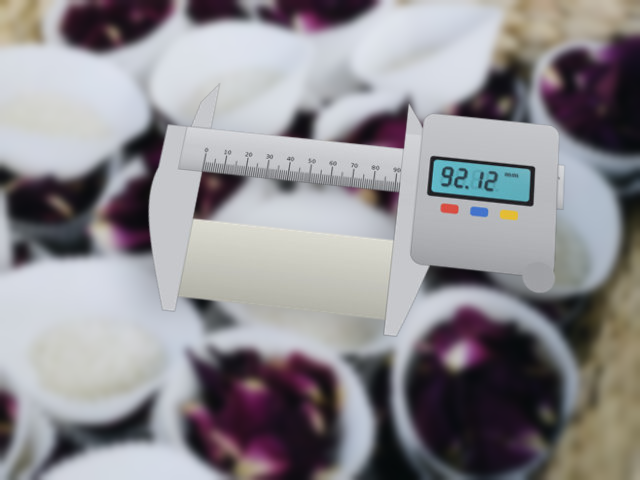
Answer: {"value": 92.12, "unit": "mm"}
